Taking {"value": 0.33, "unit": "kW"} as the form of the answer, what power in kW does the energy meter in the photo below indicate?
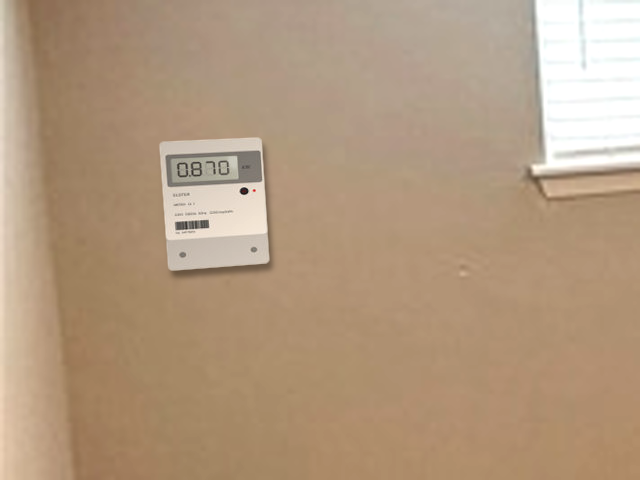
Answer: {"value": 0.870, "unit": "kW"}
